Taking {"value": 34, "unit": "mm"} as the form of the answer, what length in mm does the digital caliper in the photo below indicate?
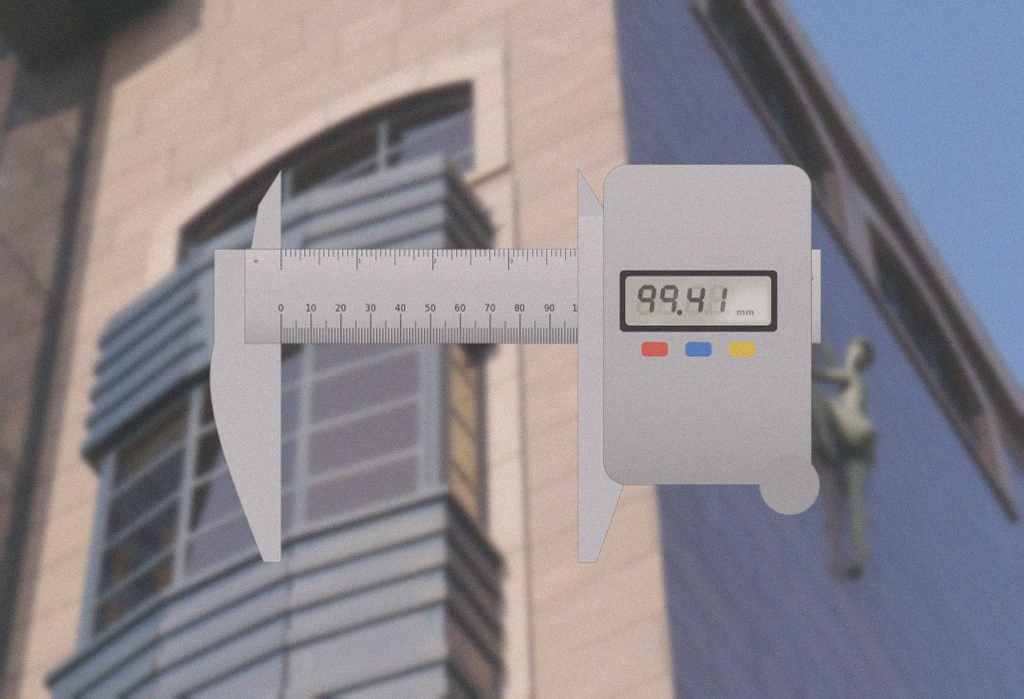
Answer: {"value": 99.41, "unit": "mm"}
